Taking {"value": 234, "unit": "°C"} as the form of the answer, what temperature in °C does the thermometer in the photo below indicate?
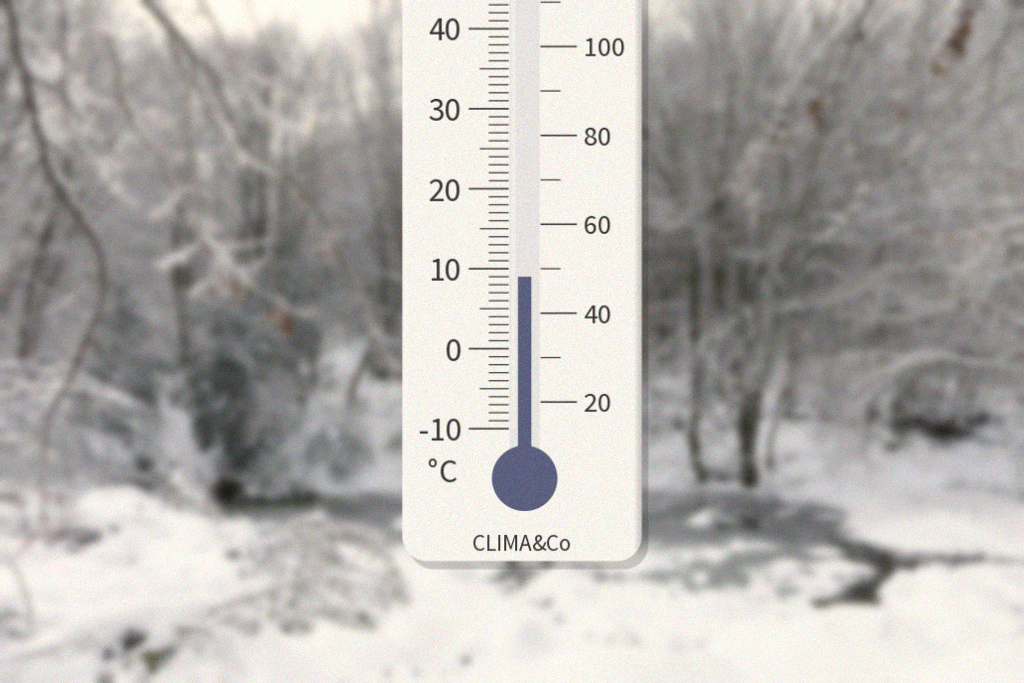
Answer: {"value": 9, "unit": "°C"}
